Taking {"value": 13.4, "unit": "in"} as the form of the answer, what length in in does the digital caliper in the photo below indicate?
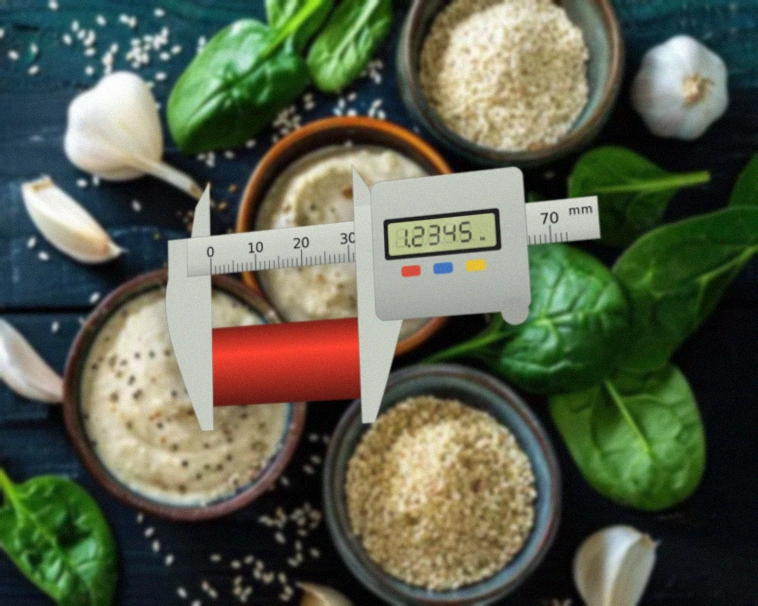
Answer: {"value": 1.2345, "unit": "in"}
